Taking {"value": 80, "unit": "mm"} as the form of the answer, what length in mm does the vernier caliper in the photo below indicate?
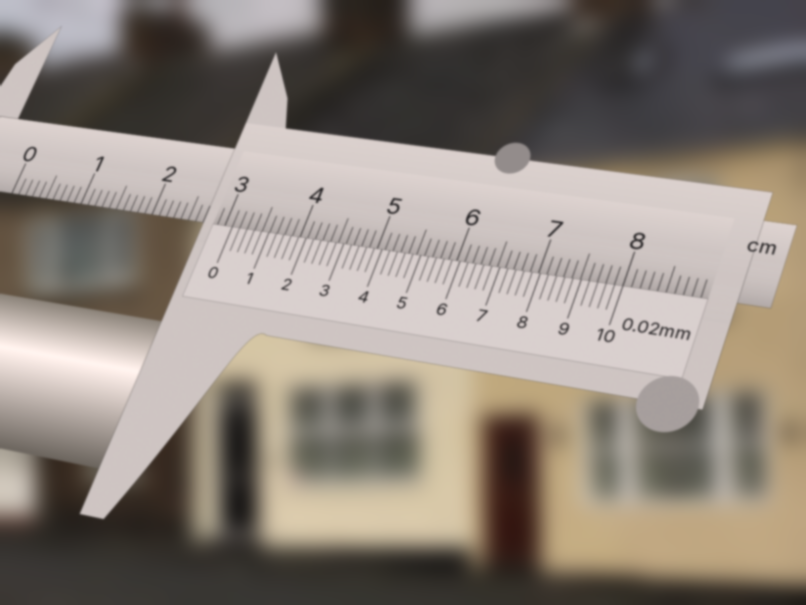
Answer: {"value": 31.0, "unit": "mm"}
